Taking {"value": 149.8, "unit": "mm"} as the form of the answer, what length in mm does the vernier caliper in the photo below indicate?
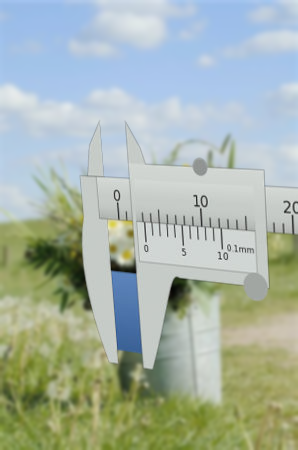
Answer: {"value": 3.2, "unit": "mm"}
